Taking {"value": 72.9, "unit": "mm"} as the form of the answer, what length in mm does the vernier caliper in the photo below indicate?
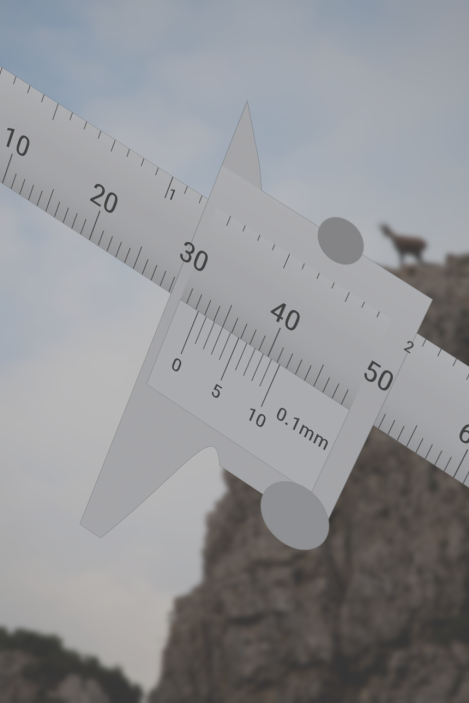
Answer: {"value": 32.3, "unit": "mm"}
